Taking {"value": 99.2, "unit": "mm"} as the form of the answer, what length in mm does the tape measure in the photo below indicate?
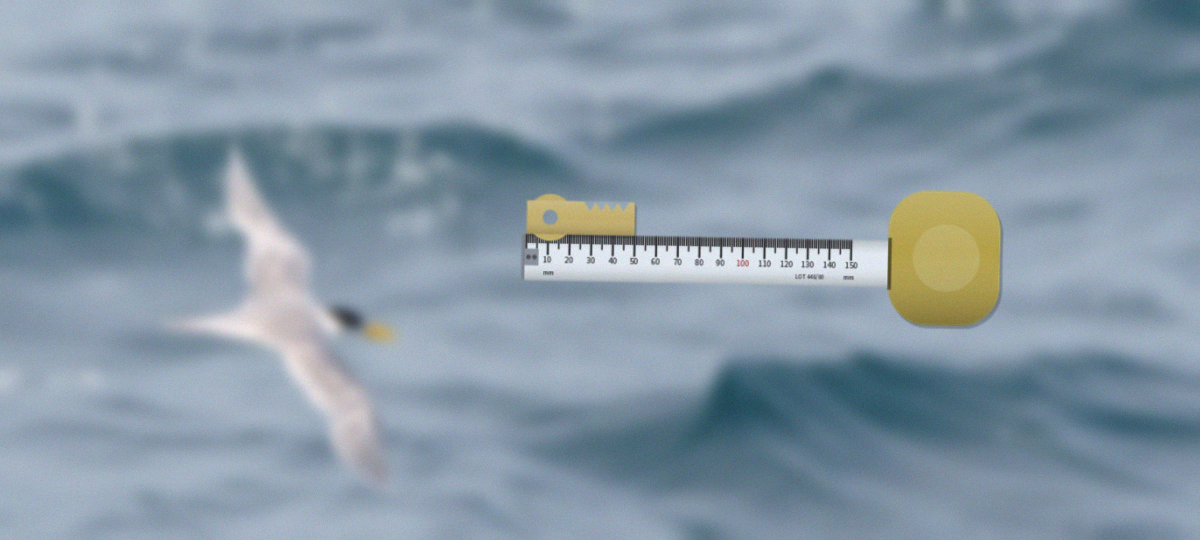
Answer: {"value": 50, "unit": "mm"}
